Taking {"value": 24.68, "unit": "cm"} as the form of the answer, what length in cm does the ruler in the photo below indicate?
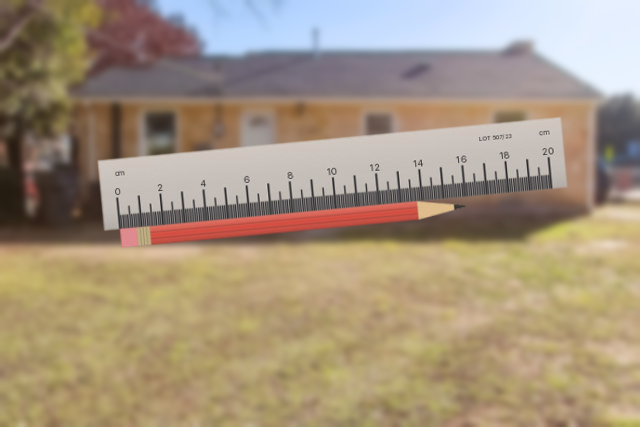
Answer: {"value": 16, "unit": "cm"}
